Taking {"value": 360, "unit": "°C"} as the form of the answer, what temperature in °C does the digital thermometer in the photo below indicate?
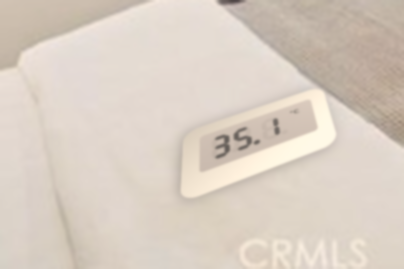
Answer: {"value": 35.1, "unit": "°C"}
